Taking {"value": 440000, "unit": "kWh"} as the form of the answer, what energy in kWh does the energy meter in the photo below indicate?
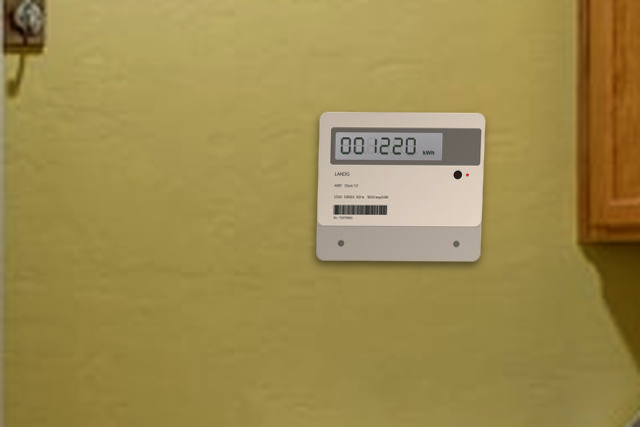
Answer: {"value": 1220, "unit": "kWh"}
